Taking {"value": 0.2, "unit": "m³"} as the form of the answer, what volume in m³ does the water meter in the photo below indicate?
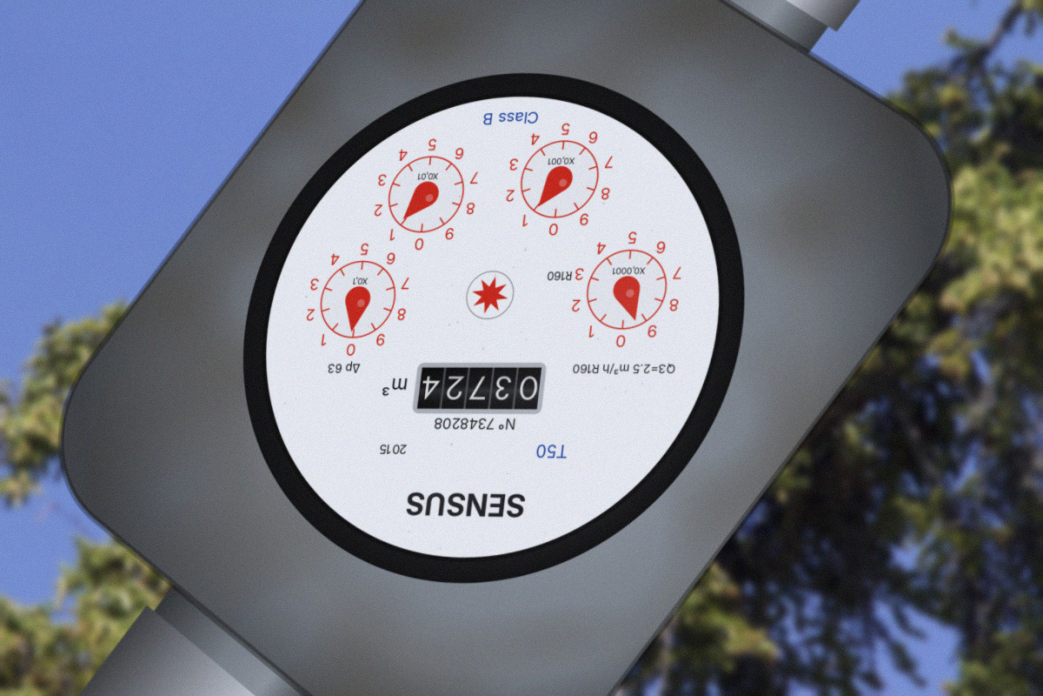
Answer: {"value": 3724.0109, "unit": "m³"}
